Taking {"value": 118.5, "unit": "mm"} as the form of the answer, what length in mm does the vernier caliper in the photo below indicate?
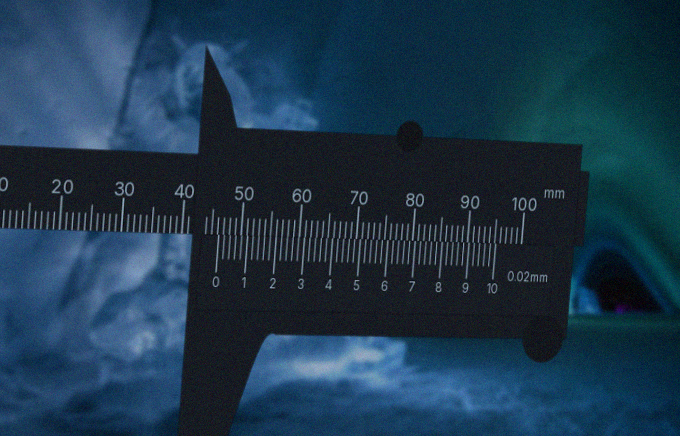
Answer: {"value": 46.2, "unit": "mm"}
